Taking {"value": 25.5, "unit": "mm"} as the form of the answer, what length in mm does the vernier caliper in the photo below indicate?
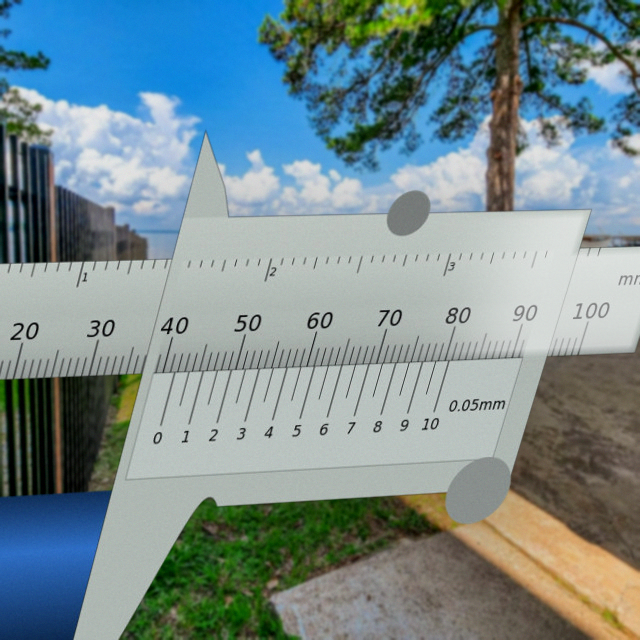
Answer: {"value": 41.6, "unit": "mm"}
